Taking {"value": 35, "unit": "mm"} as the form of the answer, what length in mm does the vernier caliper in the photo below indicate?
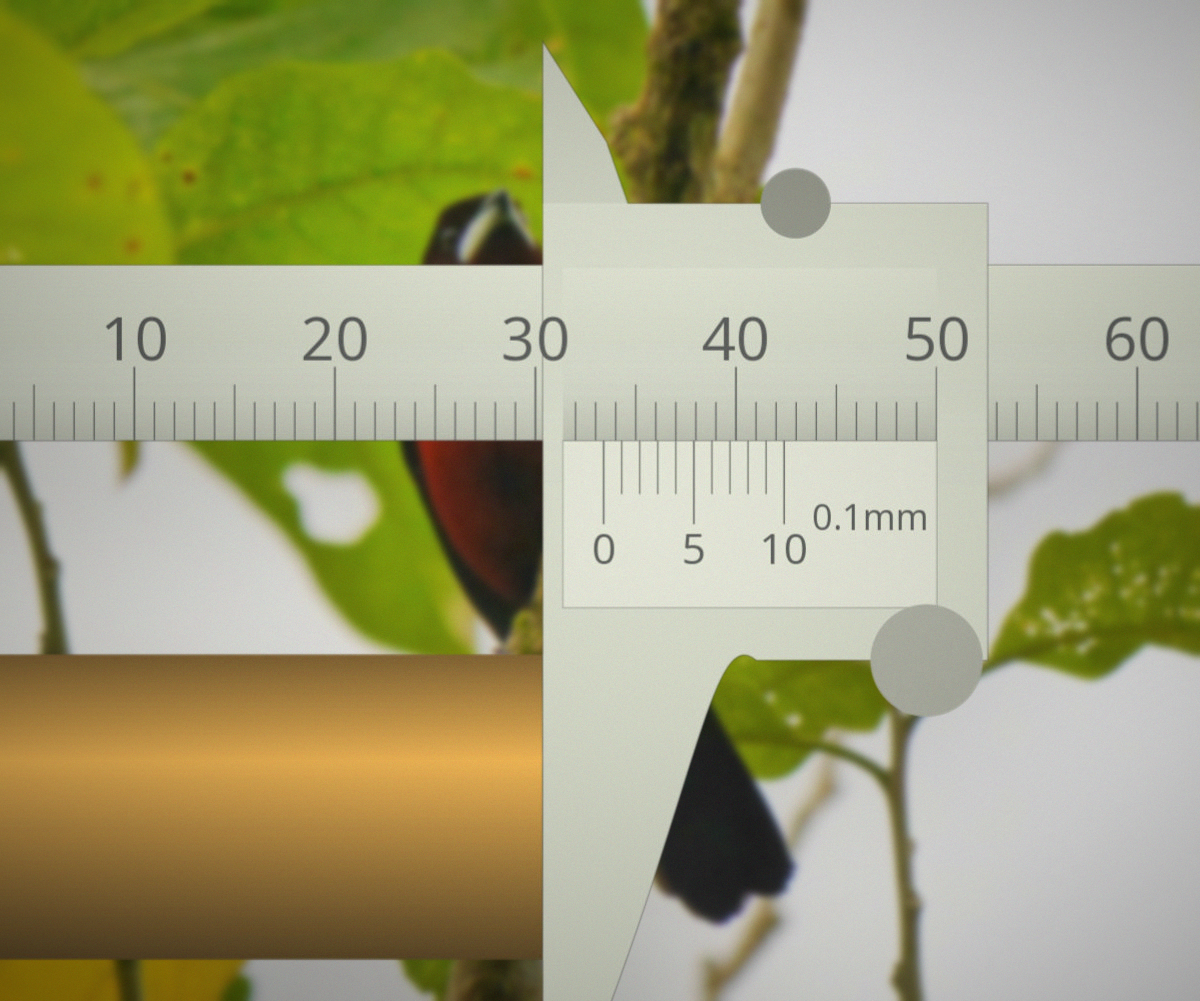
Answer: {"value": 33.4, "unit": "mm"}
